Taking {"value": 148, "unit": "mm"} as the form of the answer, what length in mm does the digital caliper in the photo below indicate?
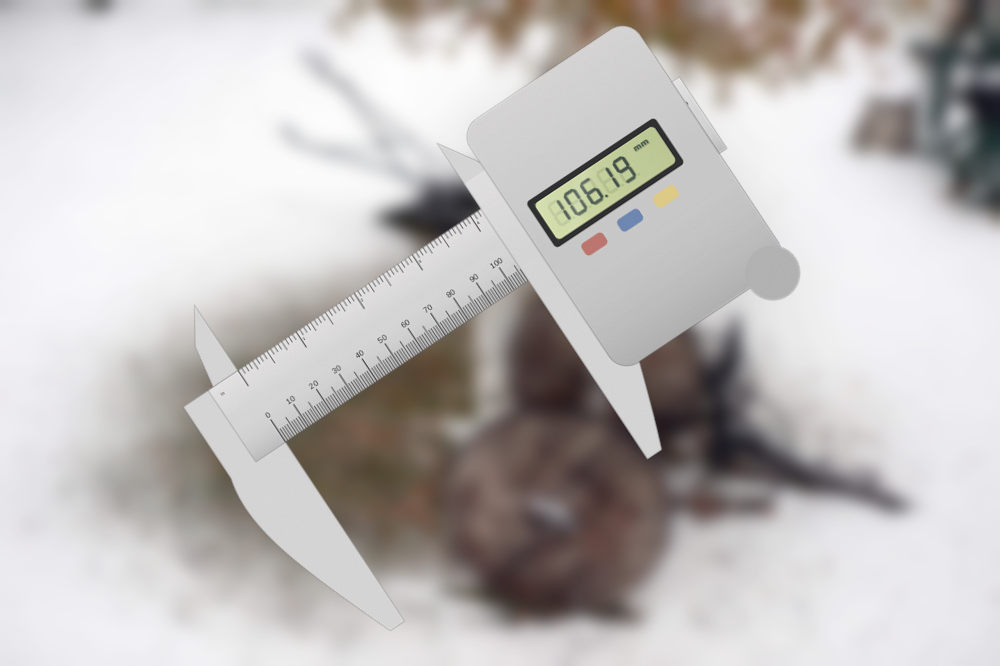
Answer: {"value": 106.19, "unit": "mm"}
